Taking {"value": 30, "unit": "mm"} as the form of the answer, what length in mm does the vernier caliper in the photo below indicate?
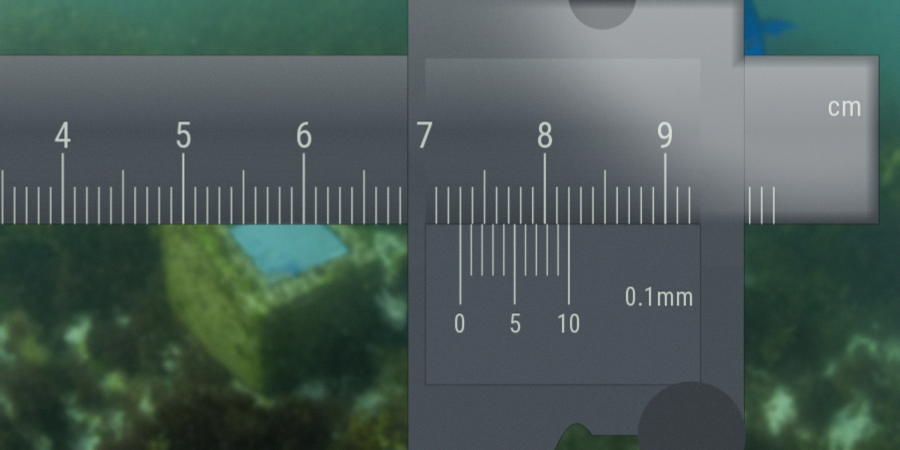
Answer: {"value": 73.0, "unit": "mm"}
